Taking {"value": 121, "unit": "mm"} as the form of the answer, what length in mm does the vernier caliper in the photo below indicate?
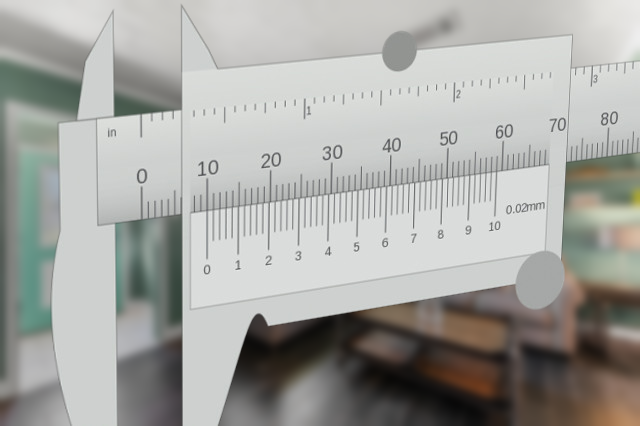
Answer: {"value": 10.0, "unit": "mm"}
